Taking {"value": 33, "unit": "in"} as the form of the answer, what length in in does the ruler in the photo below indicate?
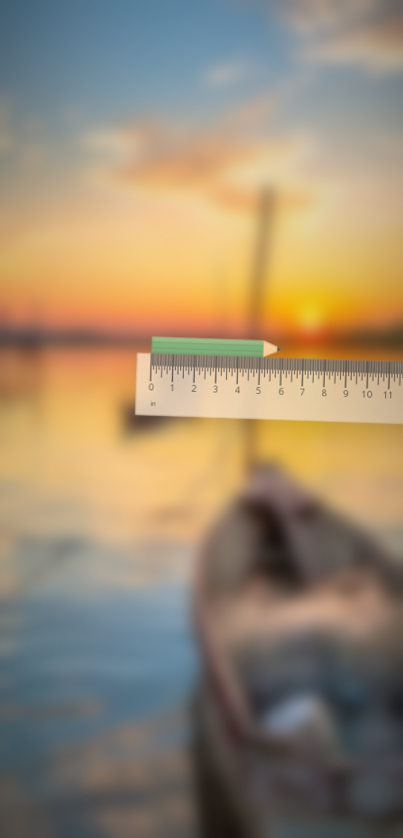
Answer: {"value": 6, "unit": "in"}
